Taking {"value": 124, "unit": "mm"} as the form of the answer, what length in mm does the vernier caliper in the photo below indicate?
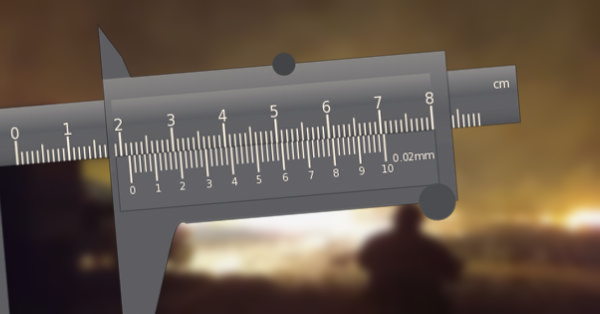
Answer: {"value": 21.5, "unit": "mm"}
